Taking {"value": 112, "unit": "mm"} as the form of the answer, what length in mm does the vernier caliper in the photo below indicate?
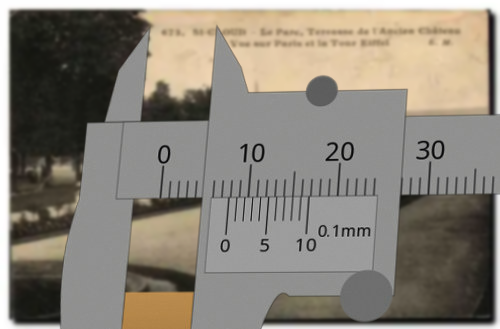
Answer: {"value": 7.8, "unit": "mm"}
